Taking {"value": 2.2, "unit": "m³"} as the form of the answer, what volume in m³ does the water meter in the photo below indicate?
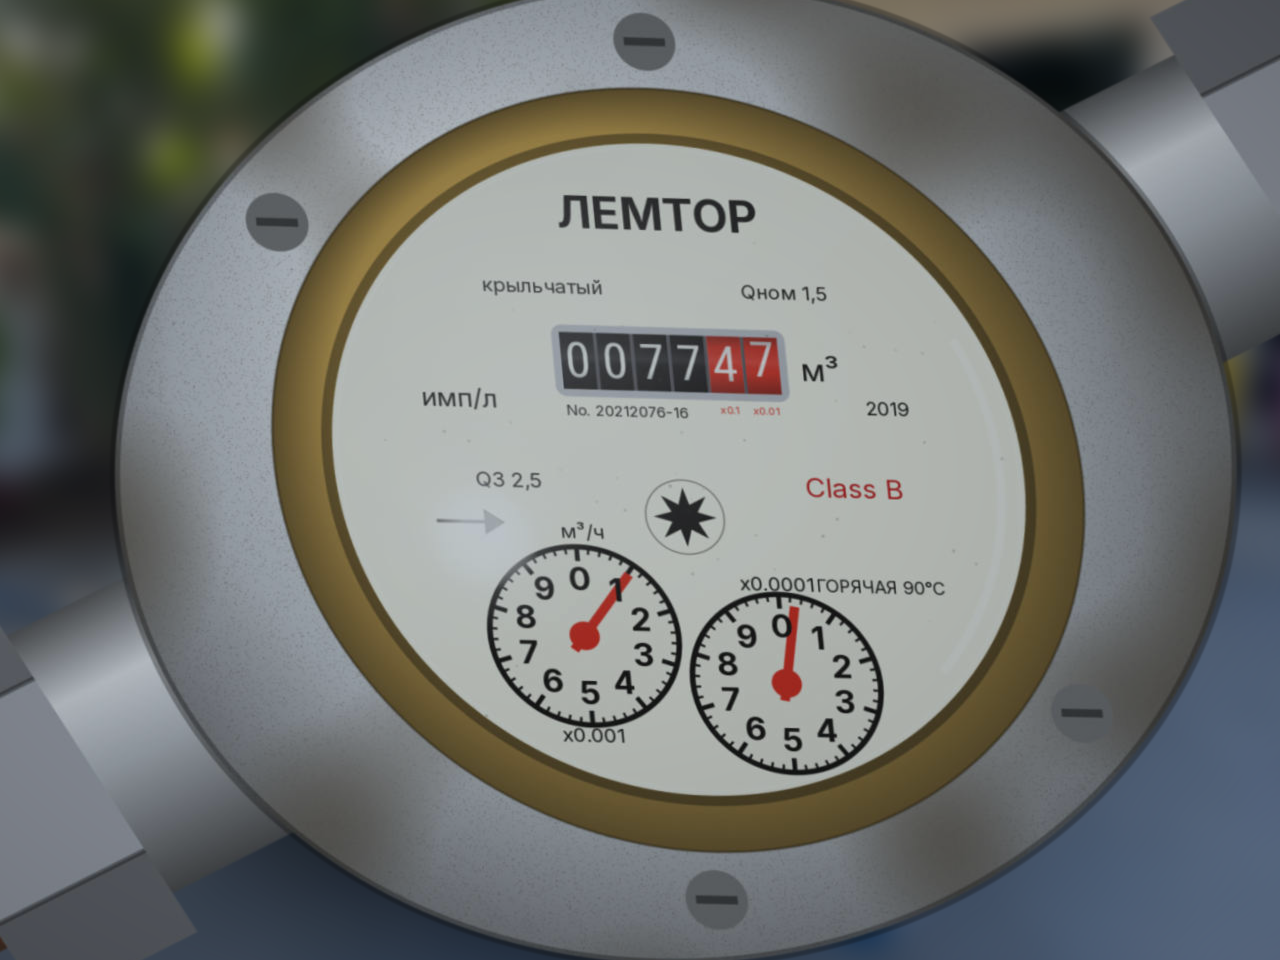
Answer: {"value": 77.4710, "unit": "m³"}
